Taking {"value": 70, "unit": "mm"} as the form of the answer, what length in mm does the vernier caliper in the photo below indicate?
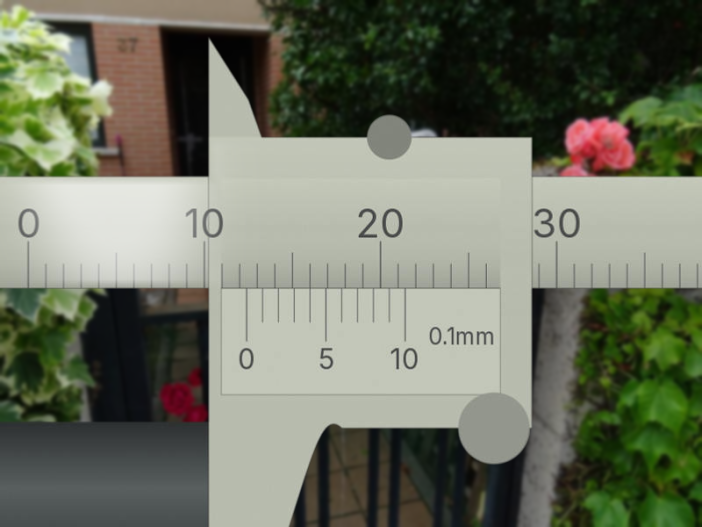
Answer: {"value": 12.4, "unit": "mm"}
